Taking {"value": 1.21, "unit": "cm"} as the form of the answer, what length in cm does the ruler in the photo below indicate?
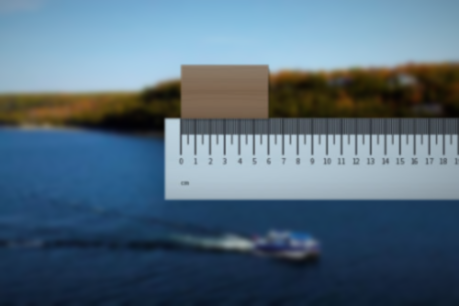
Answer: {"value": 6, "unit": "cm"}
